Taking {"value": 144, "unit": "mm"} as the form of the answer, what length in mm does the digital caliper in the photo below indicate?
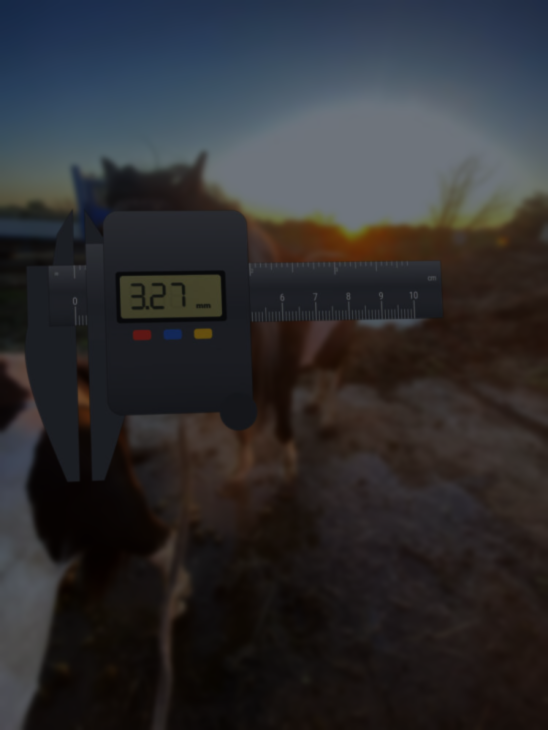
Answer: {"value": 3.27, "unit": "mm"}
